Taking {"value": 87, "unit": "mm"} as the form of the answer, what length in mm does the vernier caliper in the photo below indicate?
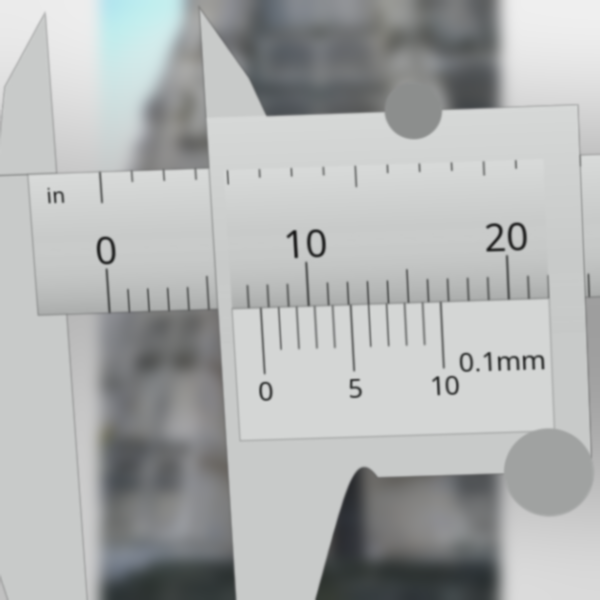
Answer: {"value": 7.6, "unit": "mm"}
